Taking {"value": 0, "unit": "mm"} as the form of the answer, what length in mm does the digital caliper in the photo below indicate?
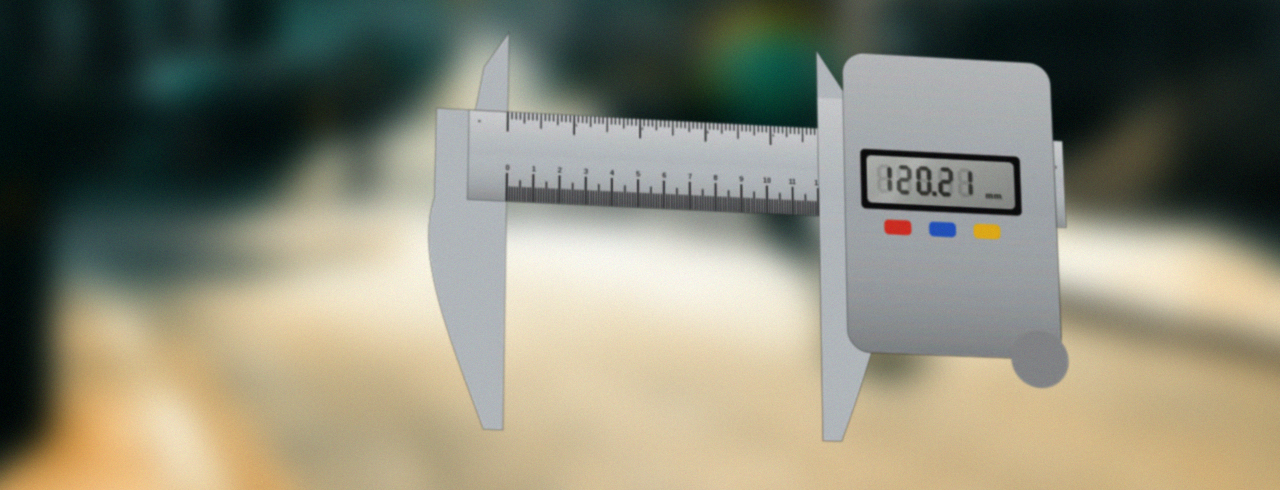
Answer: {"value": 120.21, "unit": "mm"}
